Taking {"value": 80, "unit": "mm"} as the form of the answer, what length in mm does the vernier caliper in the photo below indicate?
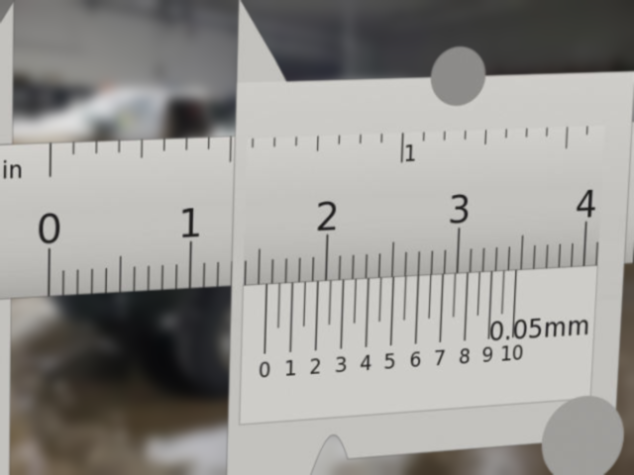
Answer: {"value": 15.6, "unit": "mm"}
